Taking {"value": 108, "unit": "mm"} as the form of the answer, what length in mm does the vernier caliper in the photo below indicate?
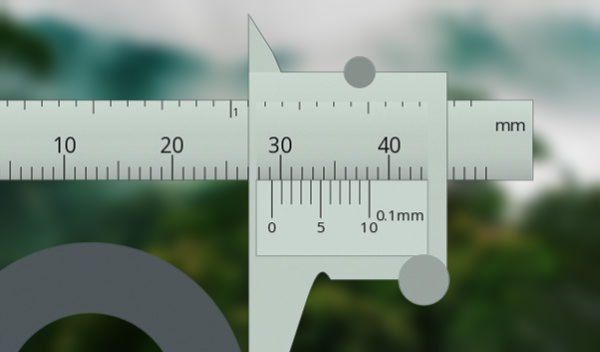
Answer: {"value": 29.2, "unit": "mm"}
